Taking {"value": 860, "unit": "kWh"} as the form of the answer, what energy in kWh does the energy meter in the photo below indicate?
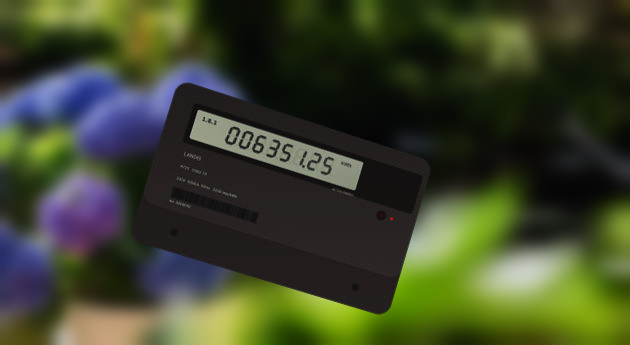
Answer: {"value": 6351.25, "unit": "kWh"}
